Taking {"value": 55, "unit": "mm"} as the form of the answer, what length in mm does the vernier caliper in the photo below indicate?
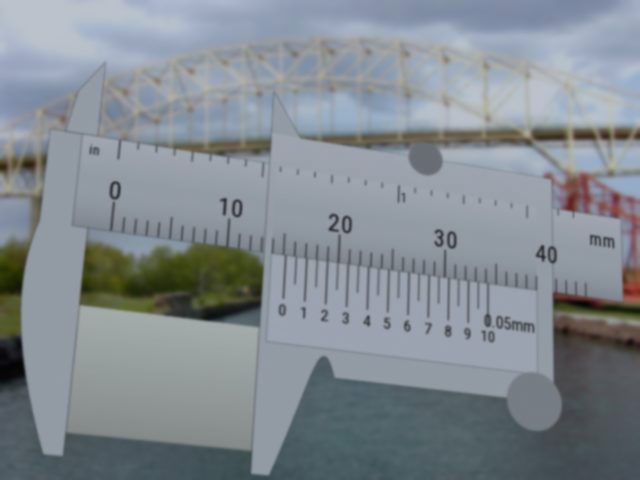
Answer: {"value": 15.2, "unit": "mm"}
